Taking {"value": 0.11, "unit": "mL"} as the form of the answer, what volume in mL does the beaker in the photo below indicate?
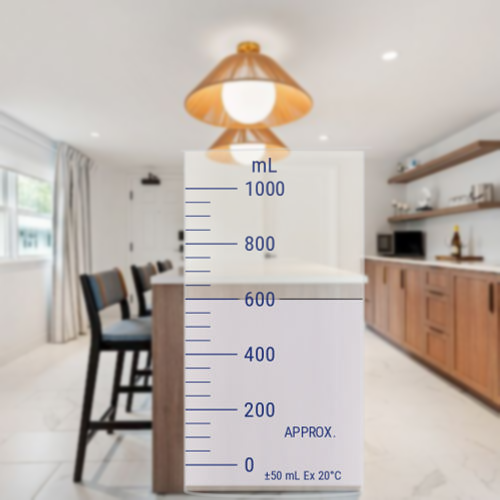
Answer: {"value": 600, "unit": "mL"}
